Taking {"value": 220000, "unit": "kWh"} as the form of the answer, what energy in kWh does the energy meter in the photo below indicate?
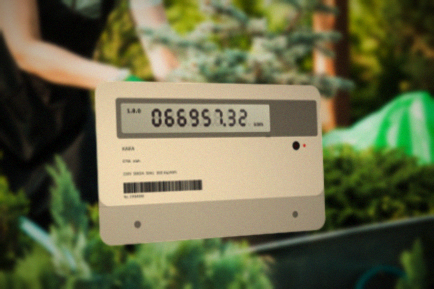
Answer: {"value": 66957.32, "unit": "kWh"}
